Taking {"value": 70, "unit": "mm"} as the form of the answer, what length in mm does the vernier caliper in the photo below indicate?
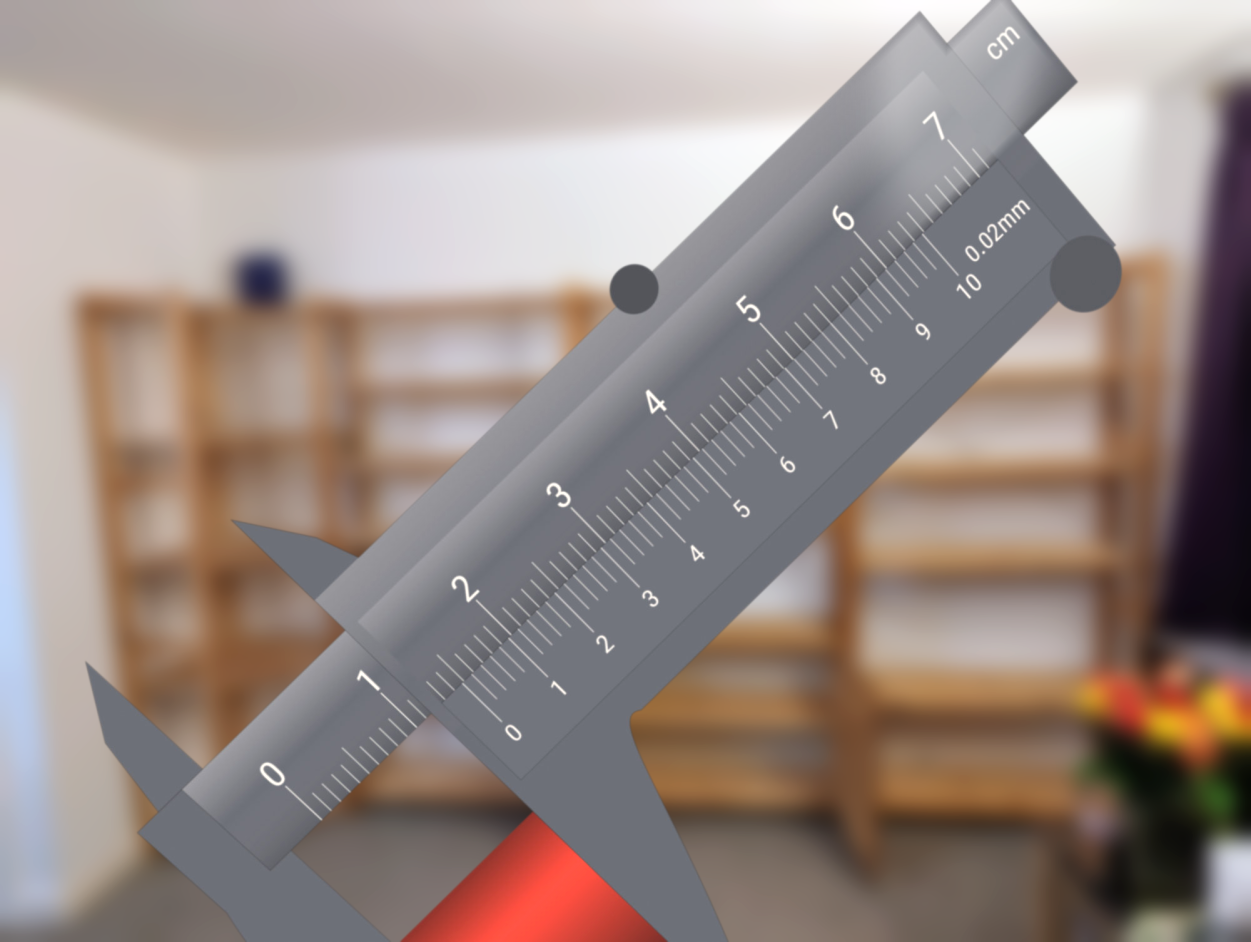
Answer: {"value": 14.8, "unit": "mm"}
